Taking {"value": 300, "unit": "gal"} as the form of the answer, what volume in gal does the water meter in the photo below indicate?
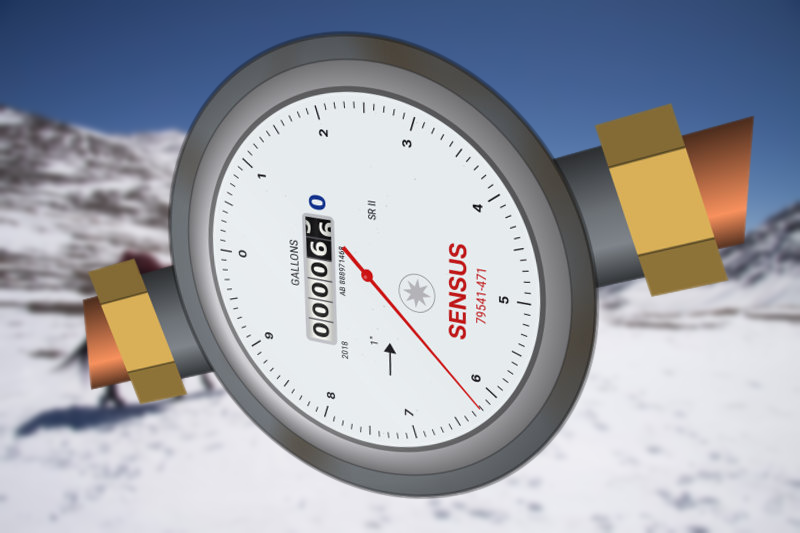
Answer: {"value": 656.2, "unit": "gal"}
